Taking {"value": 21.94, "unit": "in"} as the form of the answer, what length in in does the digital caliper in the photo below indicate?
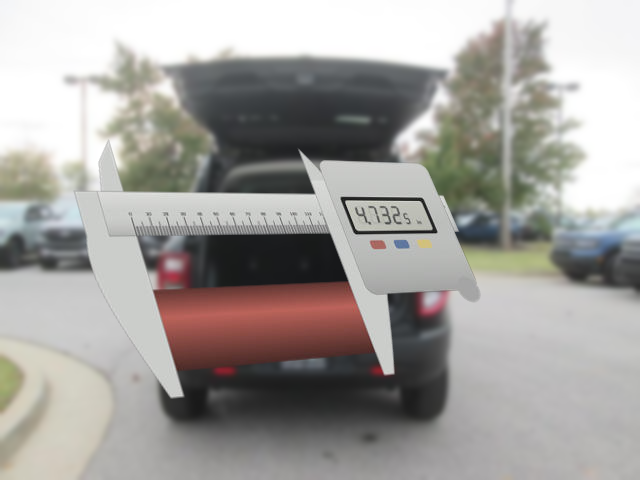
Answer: {"value": 4.7325, "unit": "in"}
